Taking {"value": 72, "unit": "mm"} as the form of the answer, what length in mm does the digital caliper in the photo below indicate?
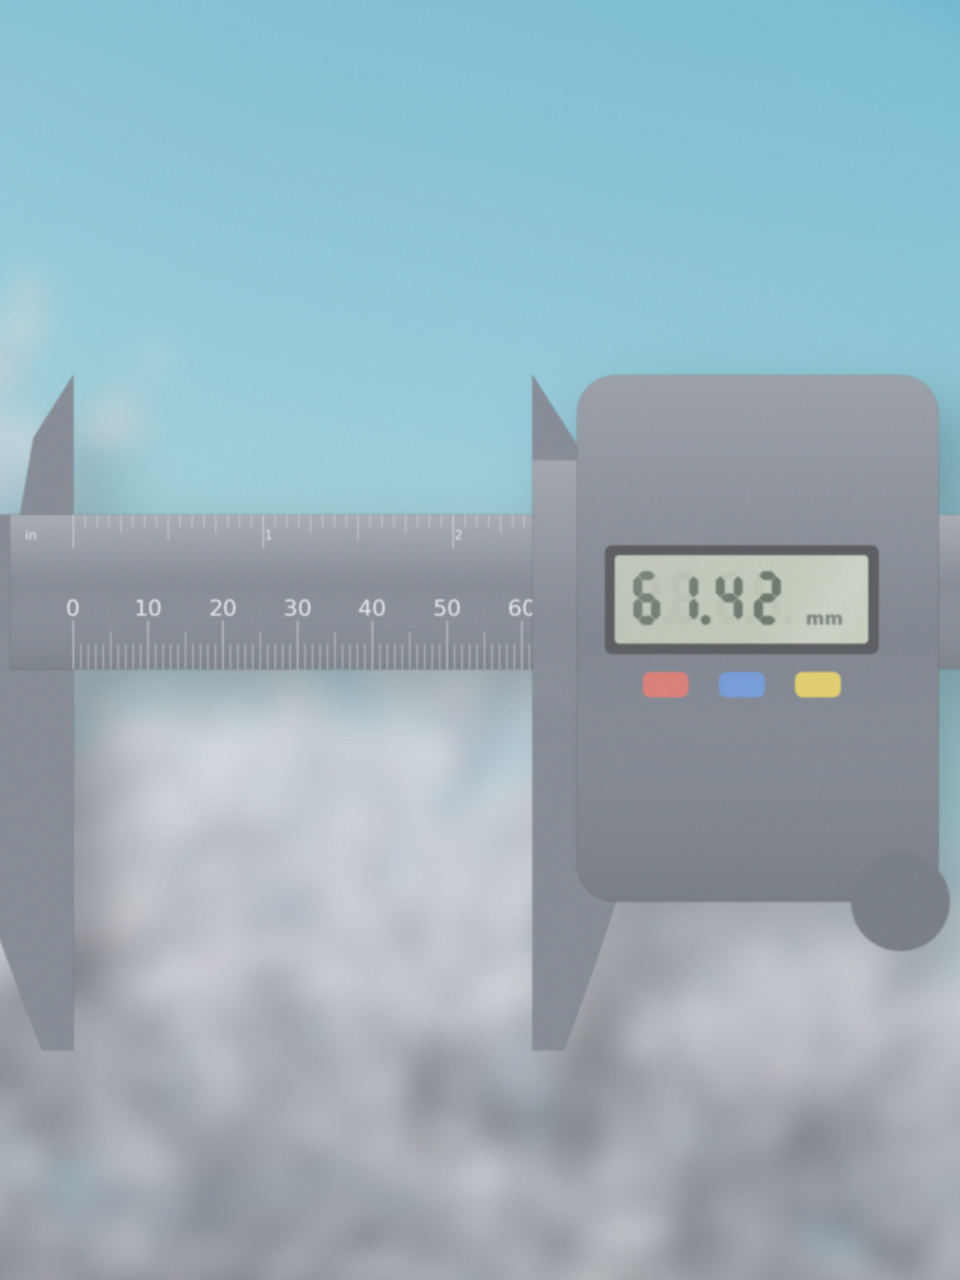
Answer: {"value": 61.42, "unit": "mm"}
